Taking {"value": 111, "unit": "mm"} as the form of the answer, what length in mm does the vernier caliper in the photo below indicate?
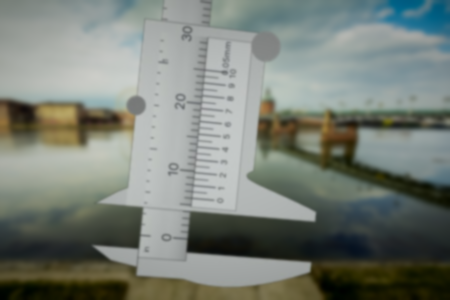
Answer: {"value": 6.0, "unit": "mm"}
